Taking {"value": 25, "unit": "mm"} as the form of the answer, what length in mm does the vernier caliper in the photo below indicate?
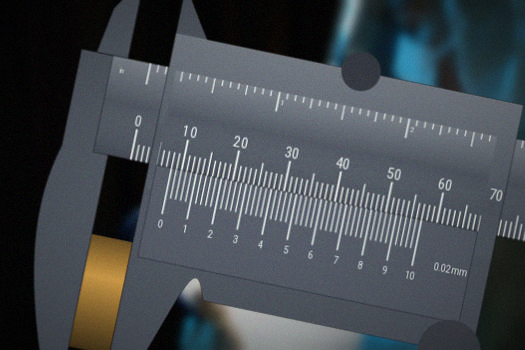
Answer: {"value": 8.0, "unit": "mm"}
